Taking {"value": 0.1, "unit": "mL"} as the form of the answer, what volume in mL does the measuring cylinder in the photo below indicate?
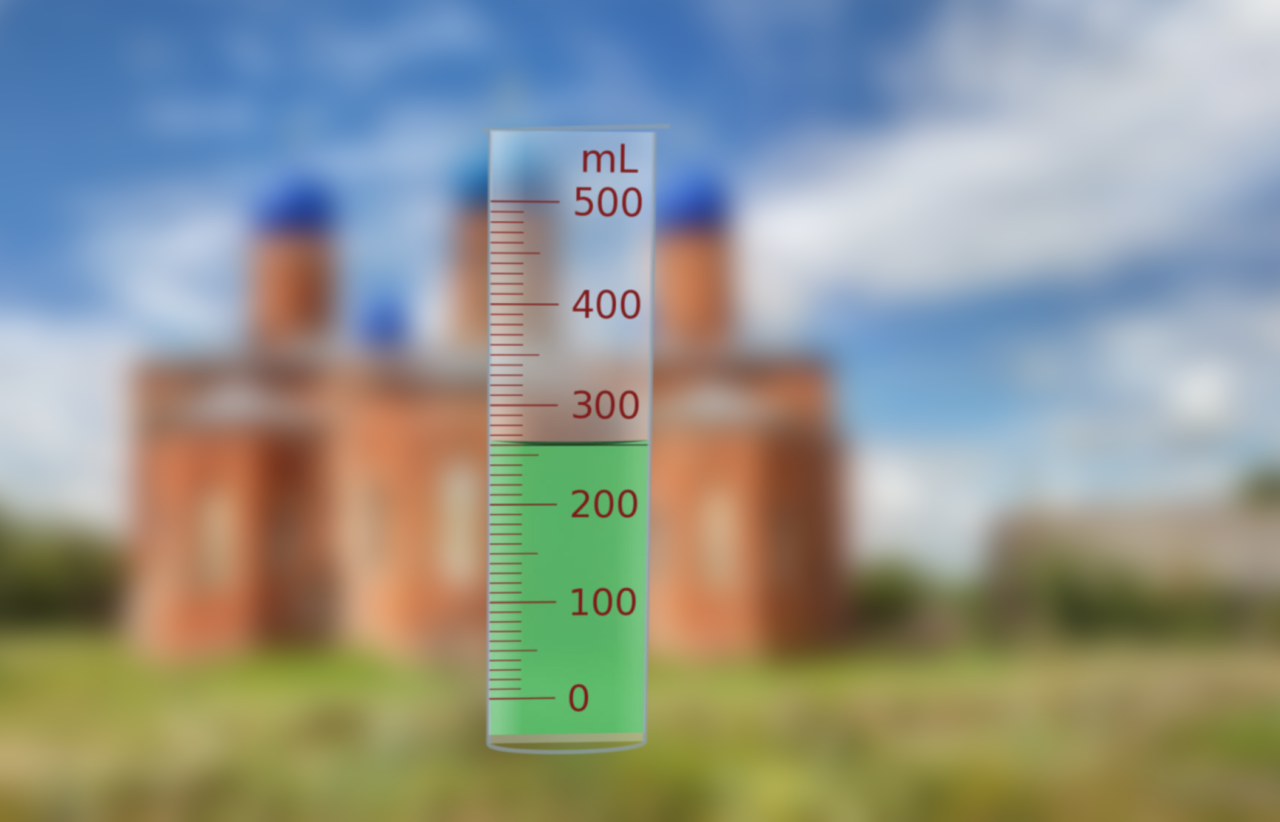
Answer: {"value": 260, "unit": "mL"}
